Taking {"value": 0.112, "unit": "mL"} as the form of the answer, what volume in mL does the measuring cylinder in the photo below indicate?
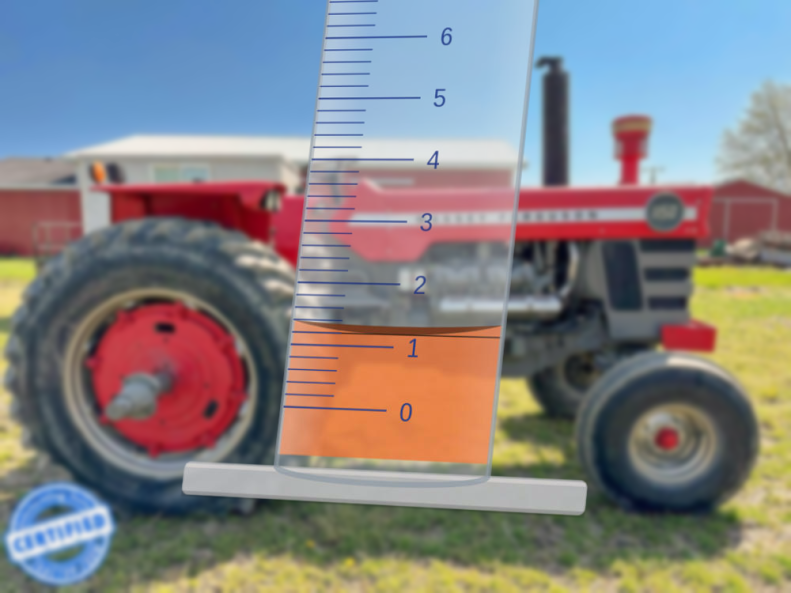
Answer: {"value": 1.2, "unit": "mL"}
